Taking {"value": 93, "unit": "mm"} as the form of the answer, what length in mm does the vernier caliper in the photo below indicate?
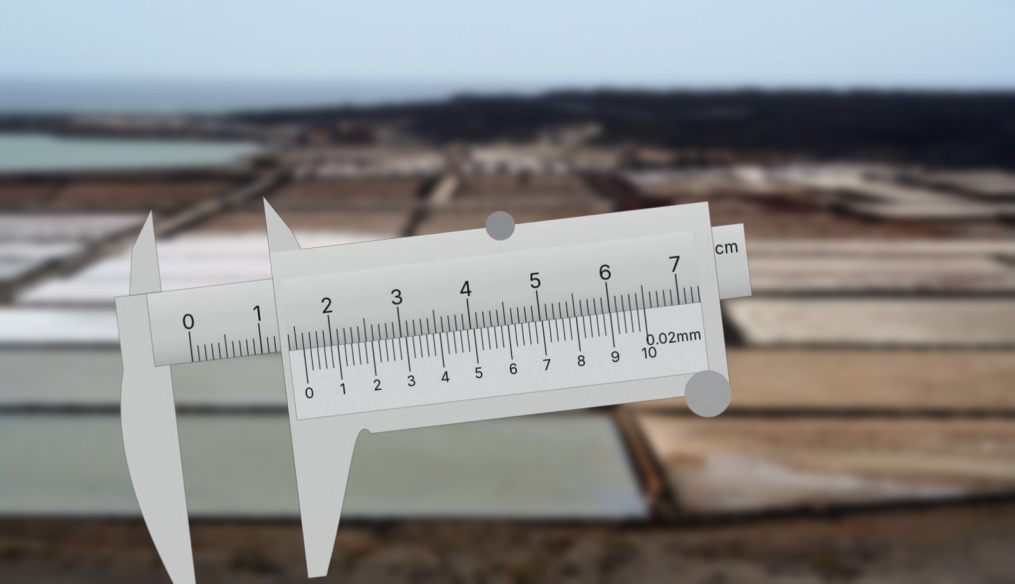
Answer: {"value": 16.0, "unit": "mm"}
